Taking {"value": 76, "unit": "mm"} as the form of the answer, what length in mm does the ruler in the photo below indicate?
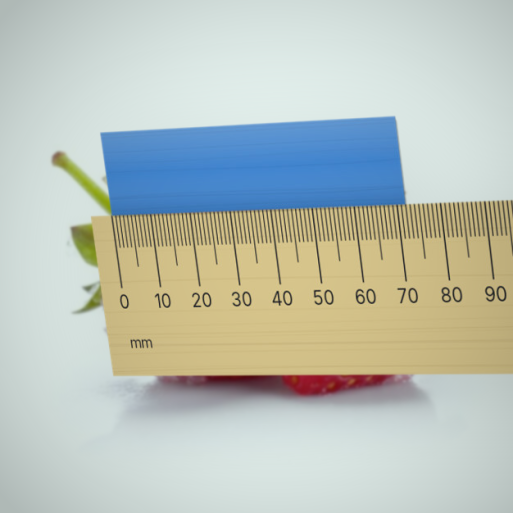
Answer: {"value": 72, "unit": "mm"}
